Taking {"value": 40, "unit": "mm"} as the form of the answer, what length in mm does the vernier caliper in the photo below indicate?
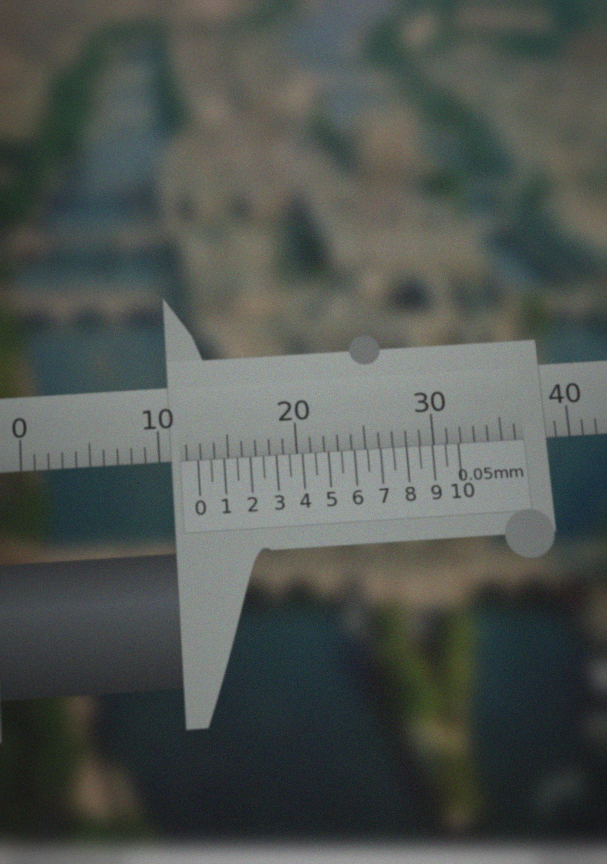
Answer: {"value": 12.8, "unit": "mm"}
